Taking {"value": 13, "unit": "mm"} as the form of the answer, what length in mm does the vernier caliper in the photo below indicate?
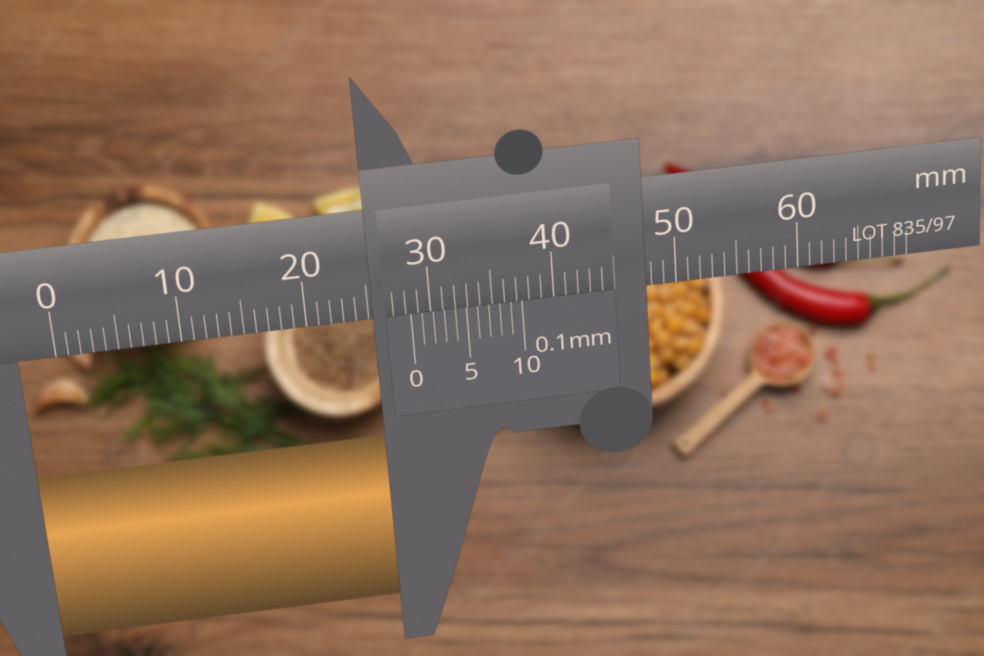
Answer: {"value": 28.4, "unit": "mm"}
